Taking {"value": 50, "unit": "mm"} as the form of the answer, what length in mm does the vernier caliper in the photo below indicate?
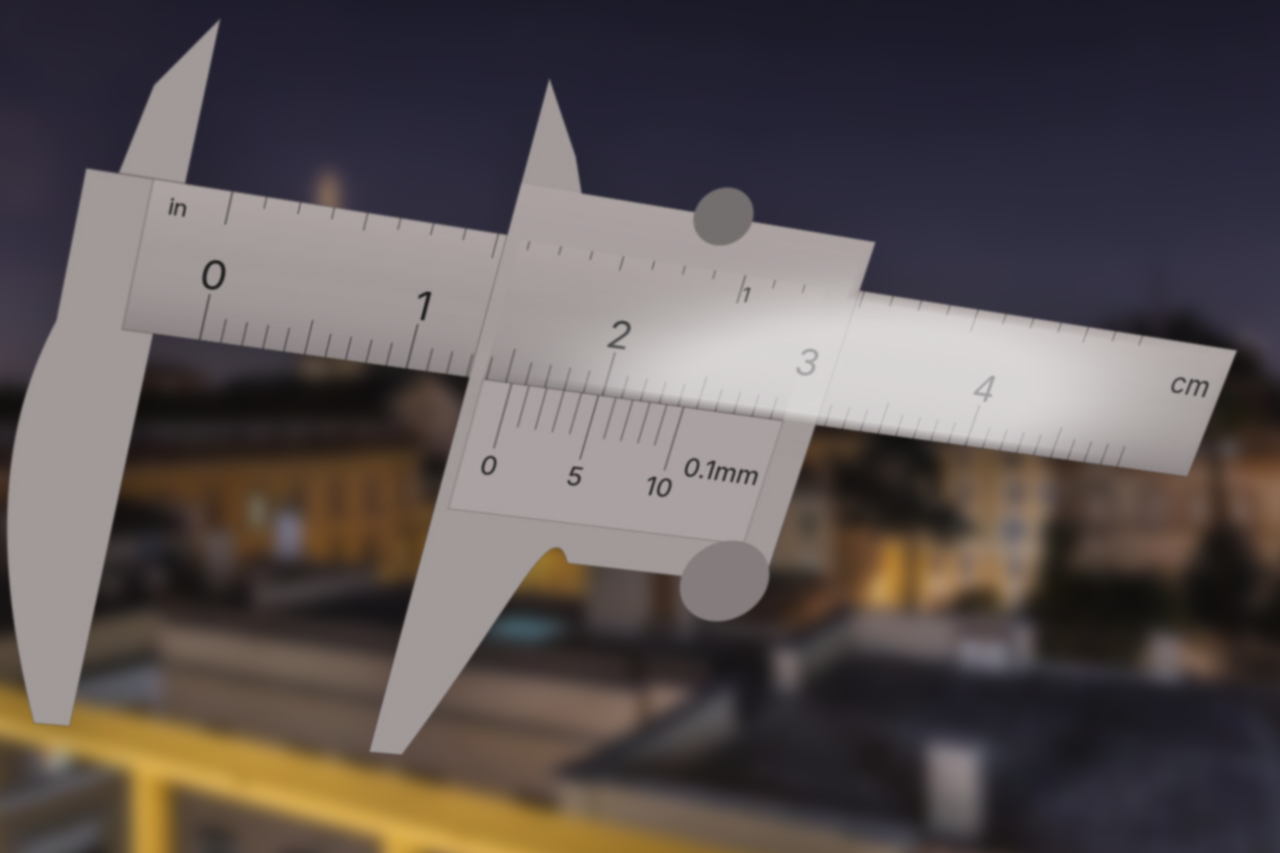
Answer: {"value": 15.3, "unit": "mm"}
